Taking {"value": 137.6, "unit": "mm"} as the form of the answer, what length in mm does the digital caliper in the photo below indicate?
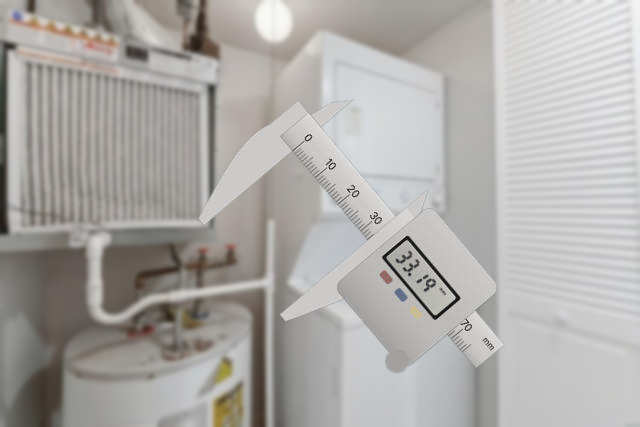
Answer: {"value": 33.19, "unit": "mm"}
